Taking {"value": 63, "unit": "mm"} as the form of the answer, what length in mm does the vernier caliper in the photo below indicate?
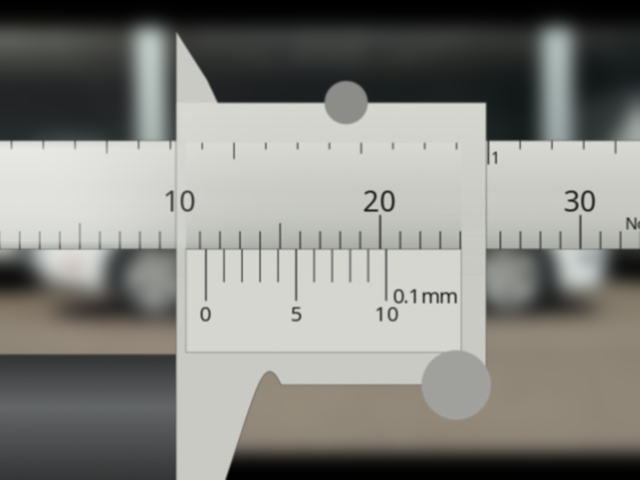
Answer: {"value": 11.3, "unit": "mm"}
